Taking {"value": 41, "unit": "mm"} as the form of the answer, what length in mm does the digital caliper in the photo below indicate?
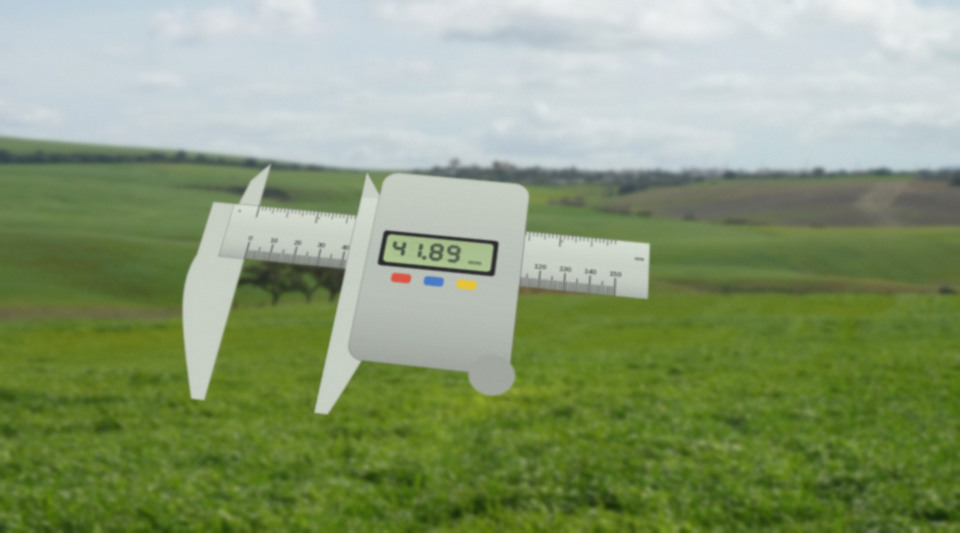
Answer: {"value": 41.89, "unit": "mm"}
